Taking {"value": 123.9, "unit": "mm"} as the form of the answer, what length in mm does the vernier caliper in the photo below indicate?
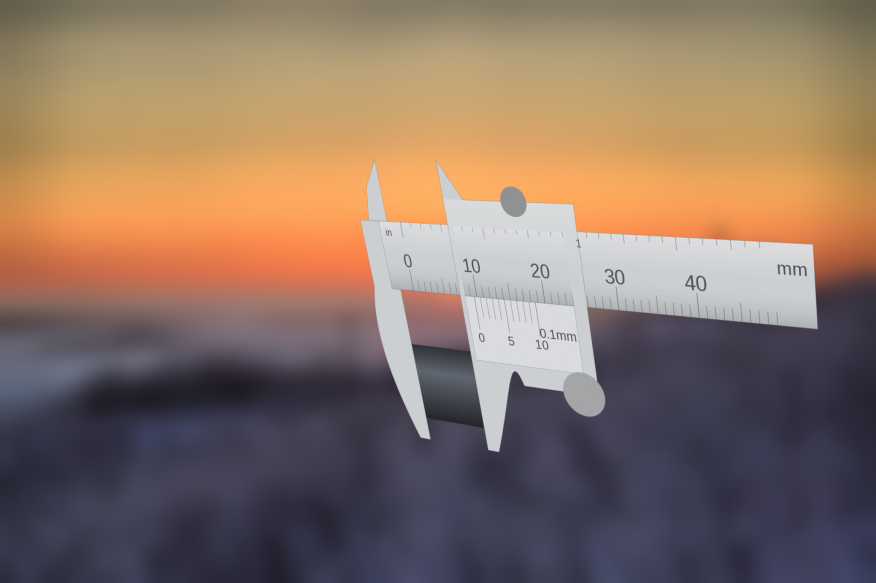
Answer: {"value": 9.6, "unit": "mm"}
